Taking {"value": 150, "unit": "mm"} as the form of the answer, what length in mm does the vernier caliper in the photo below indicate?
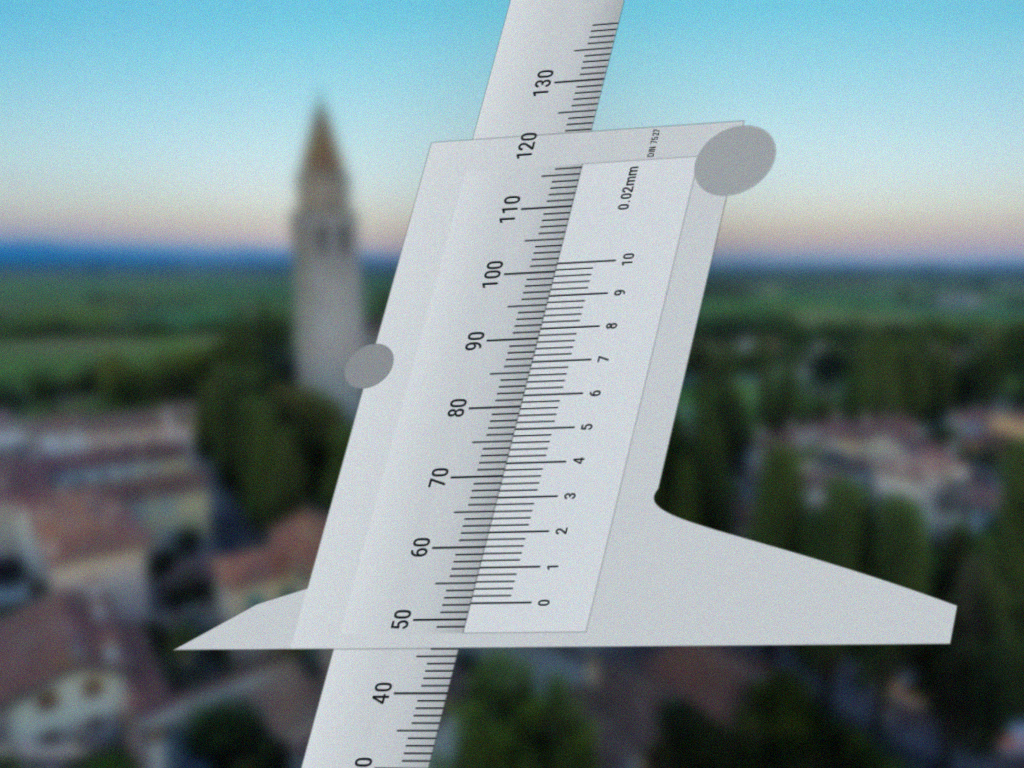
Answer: {"value": 52.2, "unit": "mm"}
